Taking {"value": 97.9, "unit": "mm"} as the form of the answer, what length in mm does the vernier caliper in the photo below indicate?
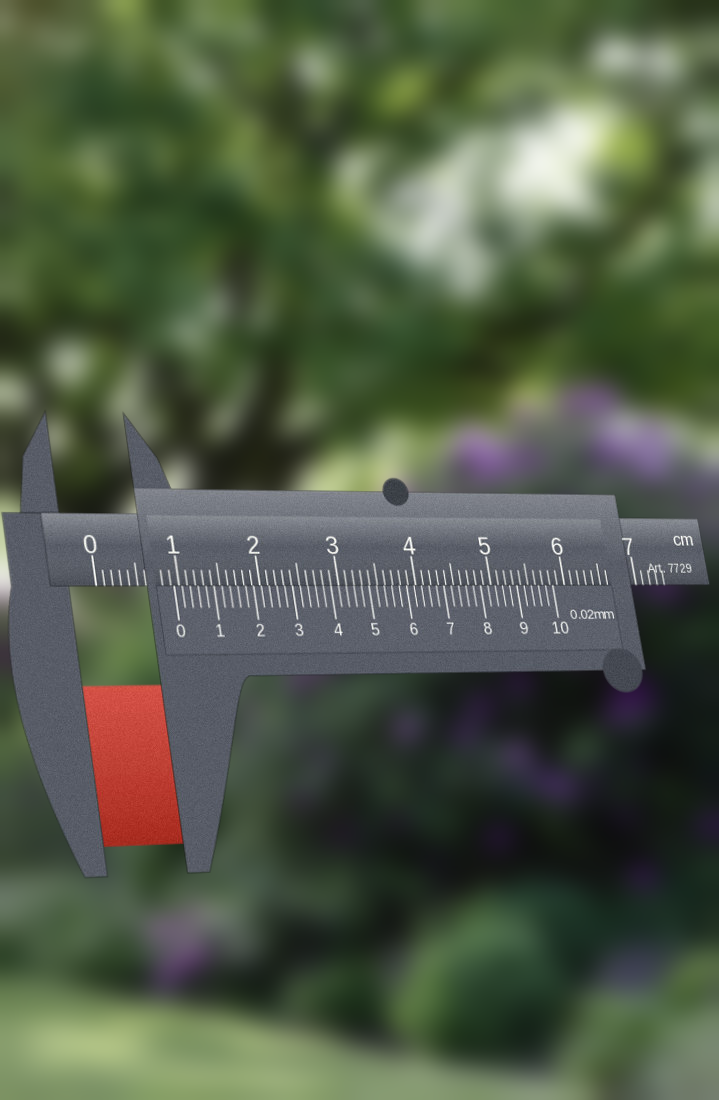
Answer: {"value": 9.4, "unit": "mm"}
